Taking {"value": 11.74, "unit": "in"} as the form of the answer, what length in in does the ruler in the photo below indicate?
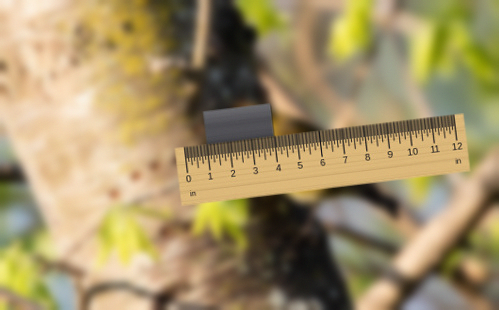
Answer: {"value": 3, "unit": "in"}
